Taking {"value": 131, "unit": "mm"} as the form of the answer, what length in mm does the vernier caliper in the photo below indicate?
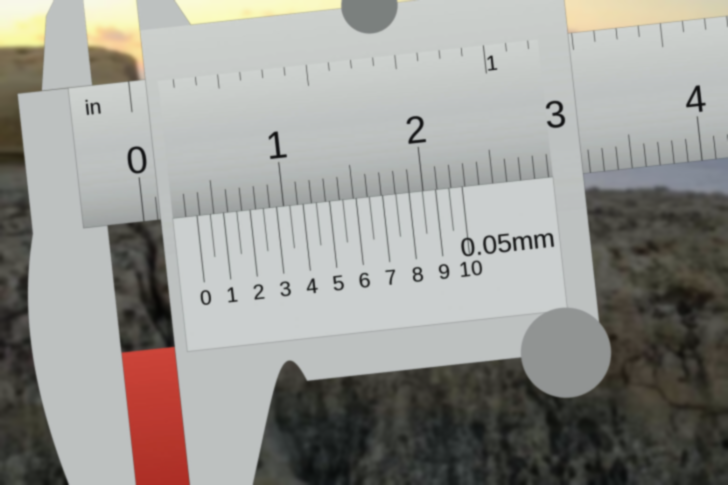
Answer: {"value": 3.8, "unit": "mm"}
